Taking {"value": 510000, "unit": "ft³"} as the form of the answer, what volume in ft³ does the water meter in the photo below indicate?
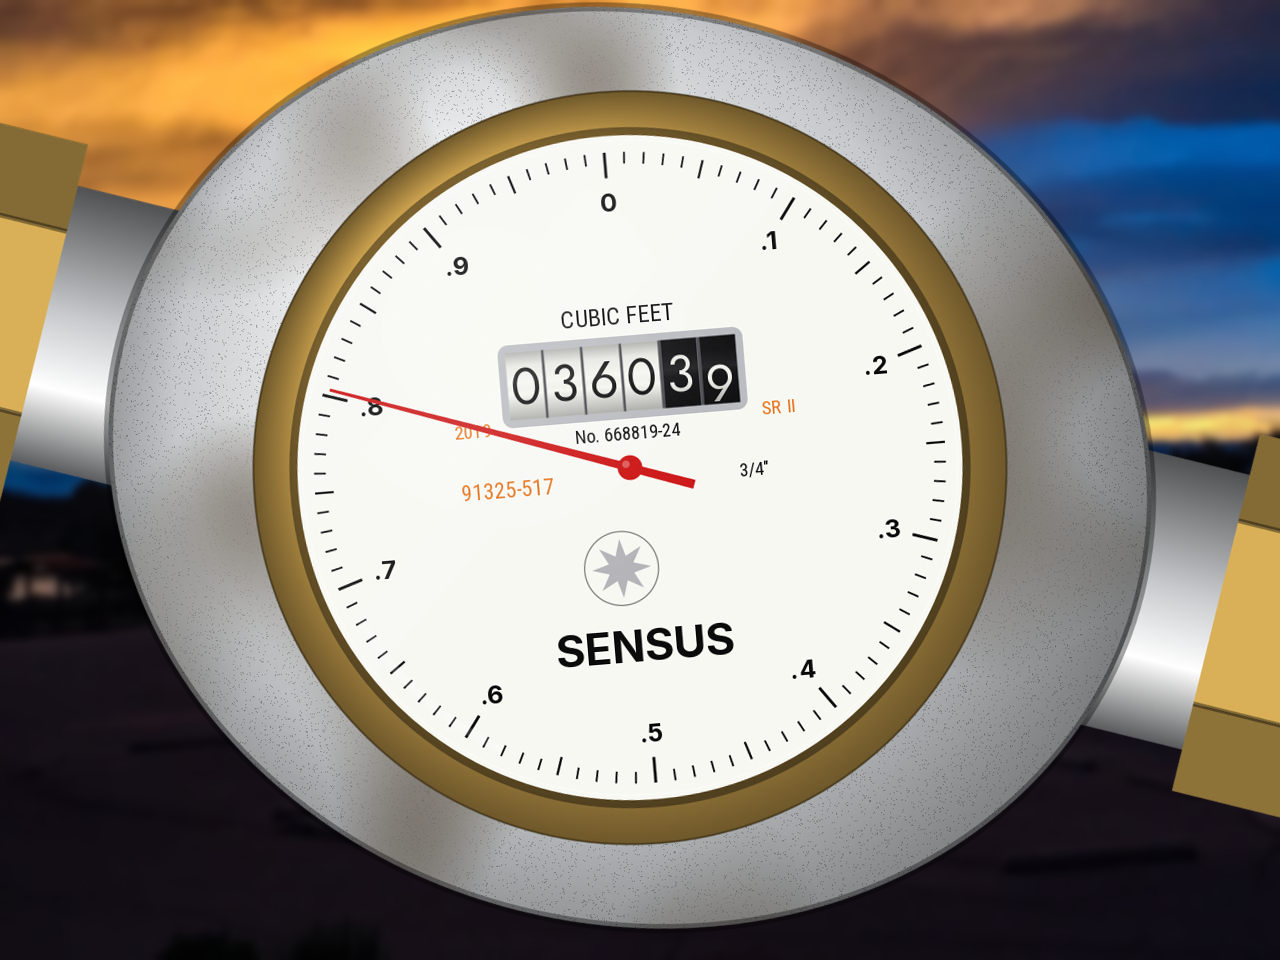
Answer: {"value": 36038.80, "unit": "ft³"}
